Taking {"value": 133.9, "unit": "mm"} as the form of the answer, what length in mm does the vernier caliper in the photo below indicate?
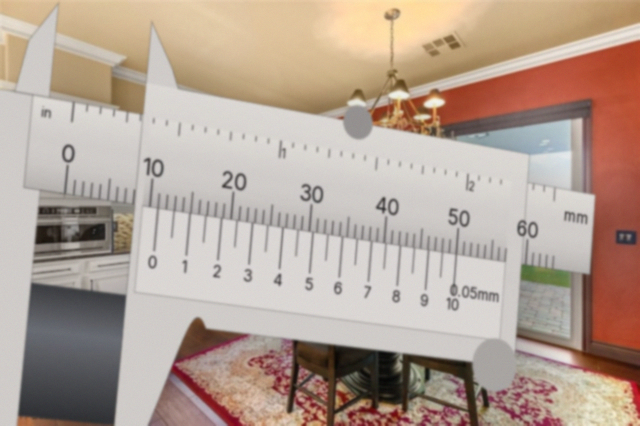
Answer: {"value": 11.0, "unit": "mm"}
